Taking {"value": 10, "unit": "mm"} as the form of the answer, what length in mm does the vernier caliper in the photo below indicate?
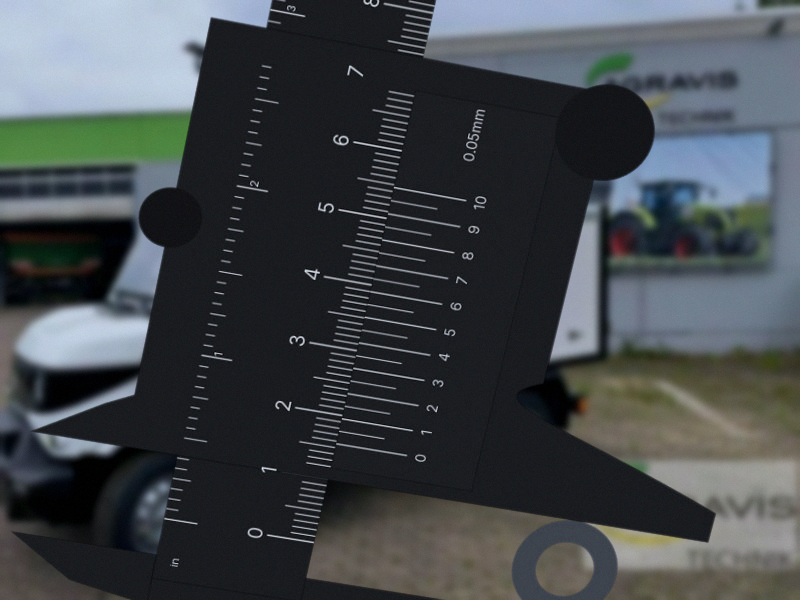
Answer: {"value": 15.6, "unit": "mm"}
